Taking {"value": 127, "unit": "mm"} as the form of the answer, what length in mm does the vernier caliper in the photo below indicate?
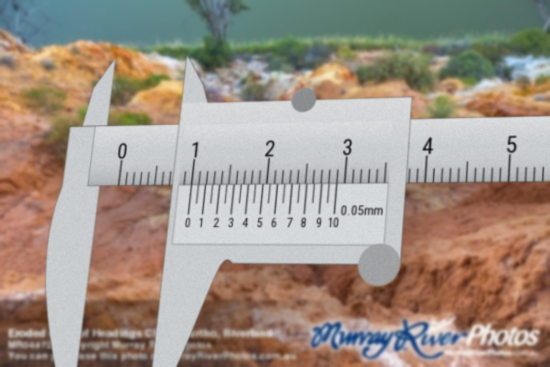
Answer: {"value": 10.0, "unit": "mm"}
